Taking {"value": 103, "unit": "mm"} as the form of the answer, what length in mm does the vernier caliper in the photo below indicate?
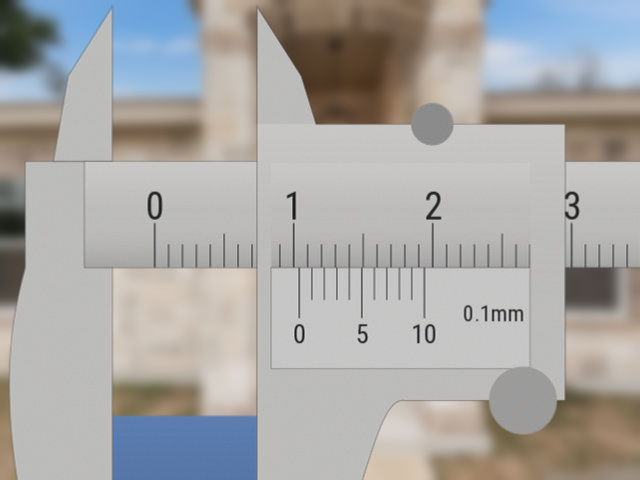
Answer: {"value": 10.4, "unit": "mm"}
